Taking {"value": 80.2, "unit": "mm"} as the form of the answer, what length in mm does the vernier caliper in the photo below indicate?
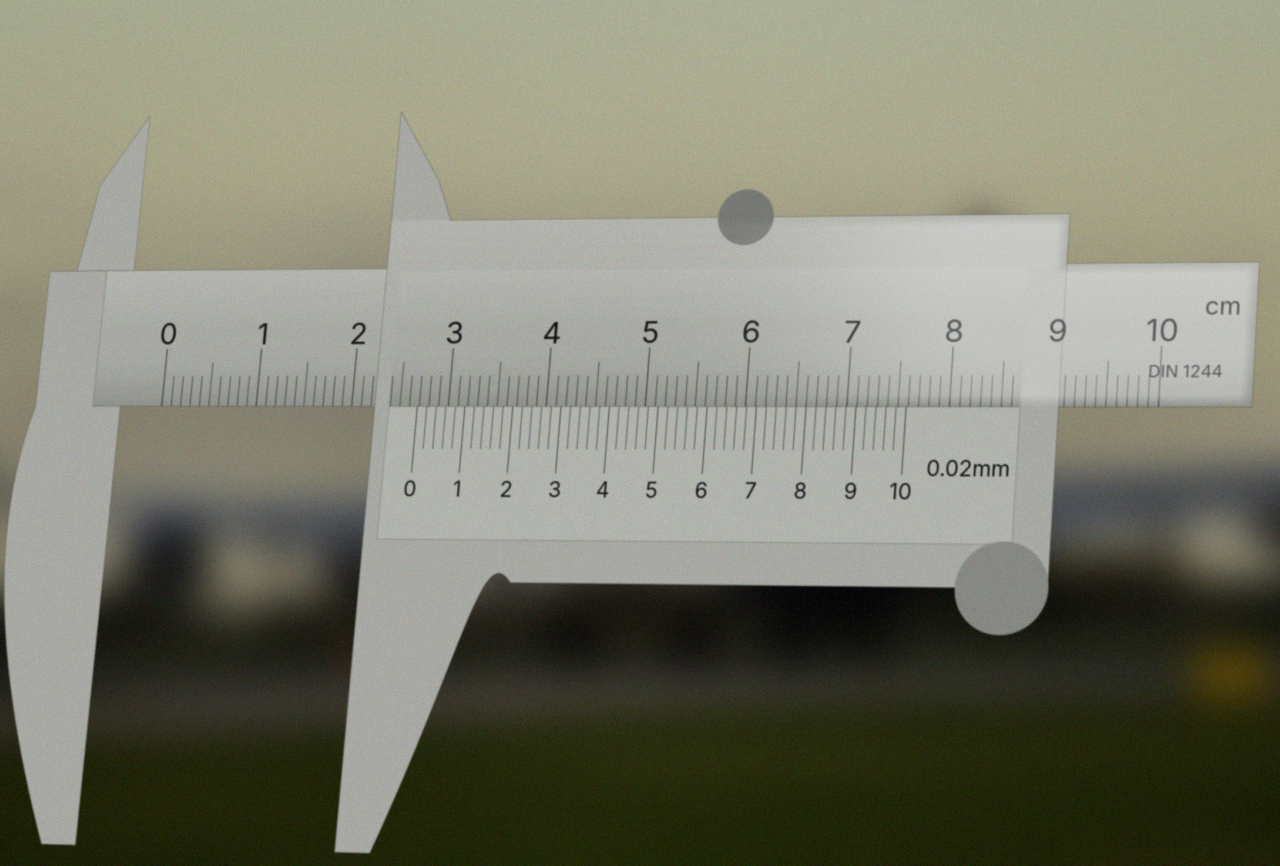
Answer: {"value": 26.8, "unit": "mm"}
